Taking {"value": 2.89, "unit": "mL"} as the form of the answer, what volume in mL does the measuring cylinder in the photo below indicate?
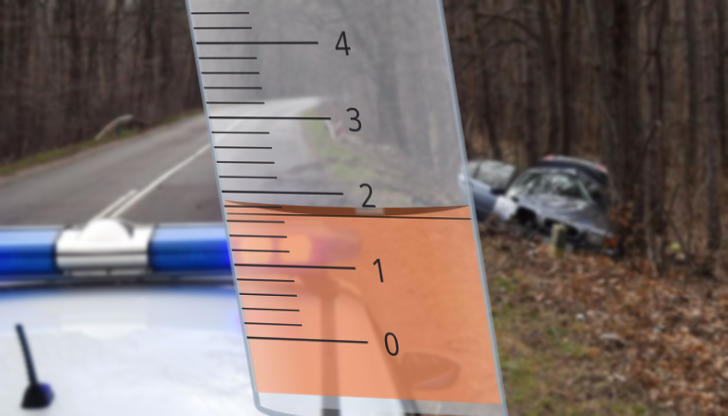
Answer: {"value": 1.7, "unit": "mL"}
